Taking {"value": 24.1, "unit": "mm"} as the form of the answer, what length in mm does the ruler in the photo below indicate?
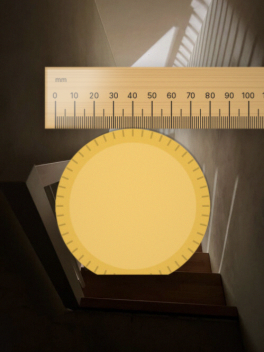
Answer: {"value": 80, "unit": "mm"}
